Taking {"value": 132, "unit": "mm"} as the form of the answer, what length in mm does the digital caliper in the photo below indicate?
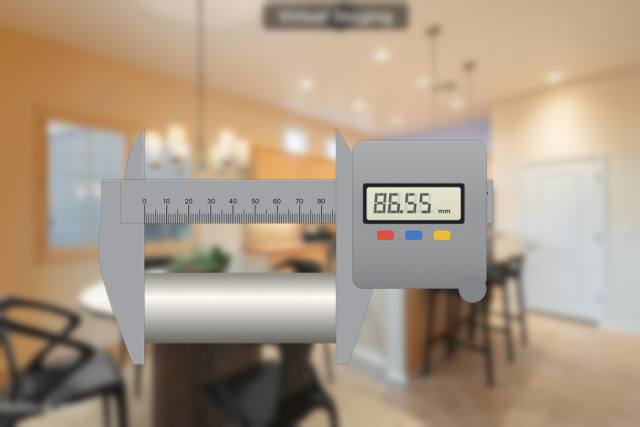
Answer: {"value": 86.55, "unit": "mm"}
